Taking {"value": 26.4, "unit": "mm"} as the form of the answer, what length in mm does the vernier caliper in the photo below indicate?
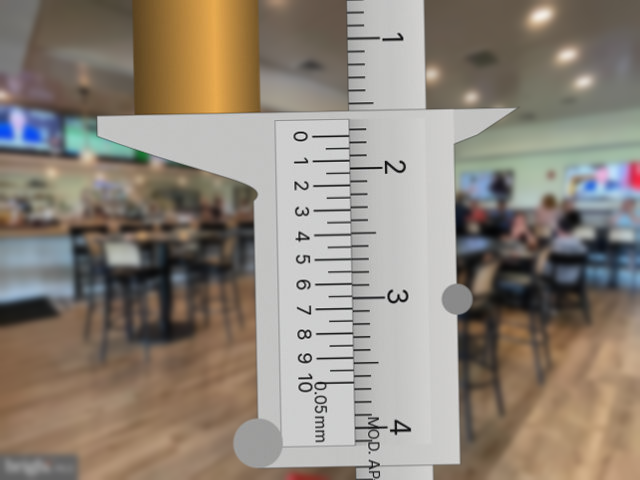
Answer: {"value": 17.5, "unit": "mm"}
